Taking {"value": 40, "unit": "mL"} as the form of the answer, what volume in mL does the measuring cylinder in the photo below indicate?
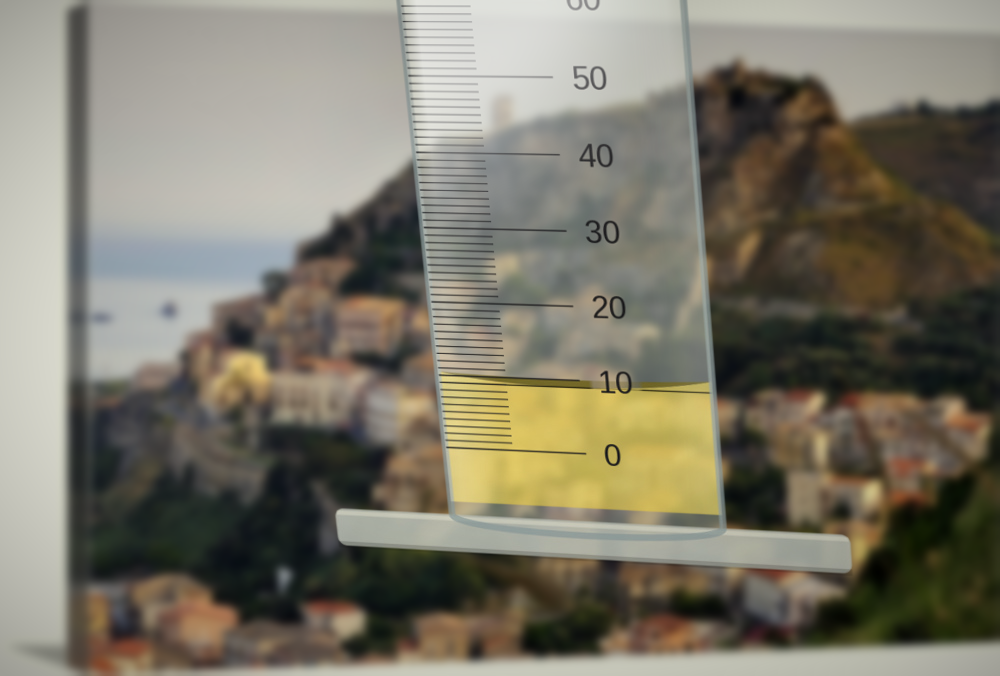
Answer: {"value": 9, "unit": "mL"}
